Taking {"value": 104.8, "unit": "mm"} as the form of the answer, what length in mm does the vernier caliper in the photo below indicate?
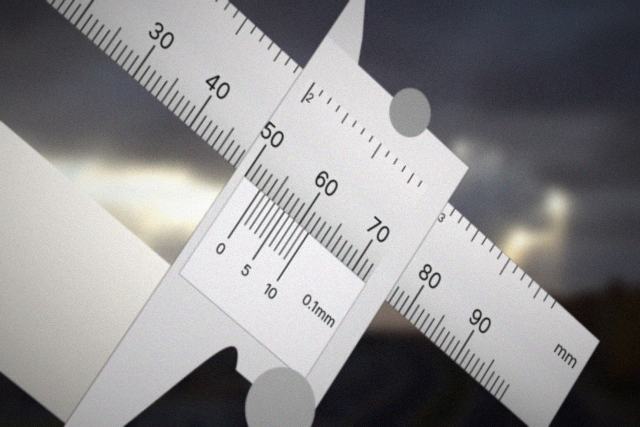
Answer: {"value": 52.8, "unit": "mm"}
